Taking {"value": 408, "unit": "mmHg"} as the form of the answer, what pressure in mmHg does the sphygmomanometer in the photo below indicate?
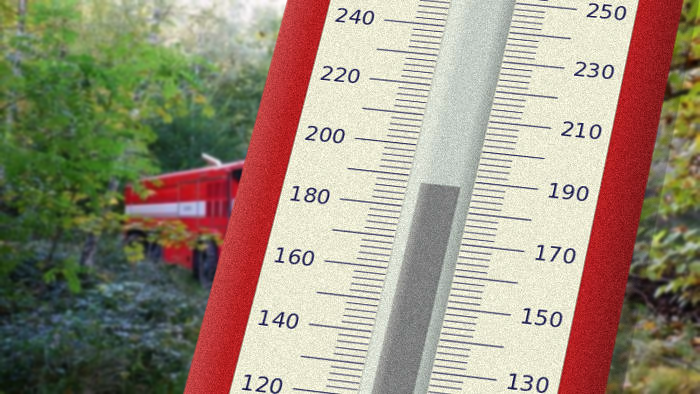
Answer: {"value": 188, "unit": "mmHg"}
